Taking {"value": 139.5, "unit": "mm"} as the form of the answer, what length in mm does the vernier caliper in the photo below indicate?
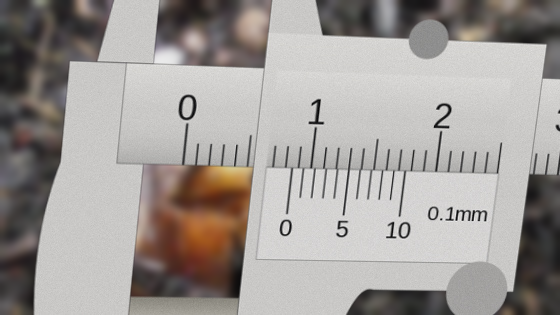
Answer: {"value": 8.5, "unit": "mm"}
